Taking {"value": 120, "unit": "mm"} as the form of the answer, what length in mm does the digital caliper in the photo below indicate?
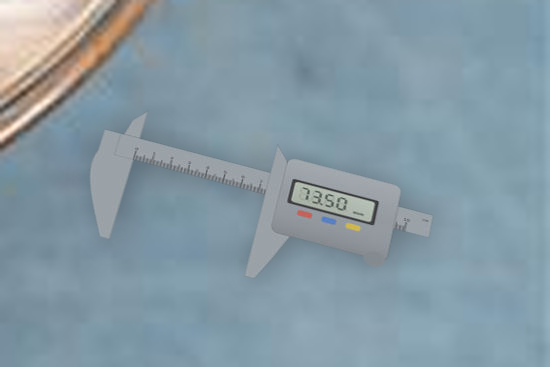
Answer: {"value": 73.50, "unit": "mm"}
